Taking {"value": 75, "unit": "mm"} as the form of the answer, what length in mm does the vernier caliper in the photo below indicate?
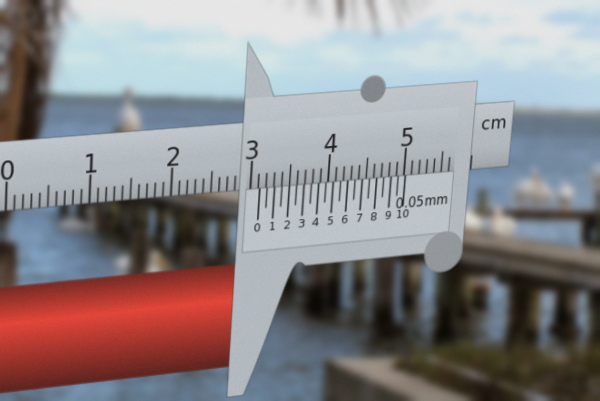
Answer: {"value": 31.2, "unit": "mm"}
